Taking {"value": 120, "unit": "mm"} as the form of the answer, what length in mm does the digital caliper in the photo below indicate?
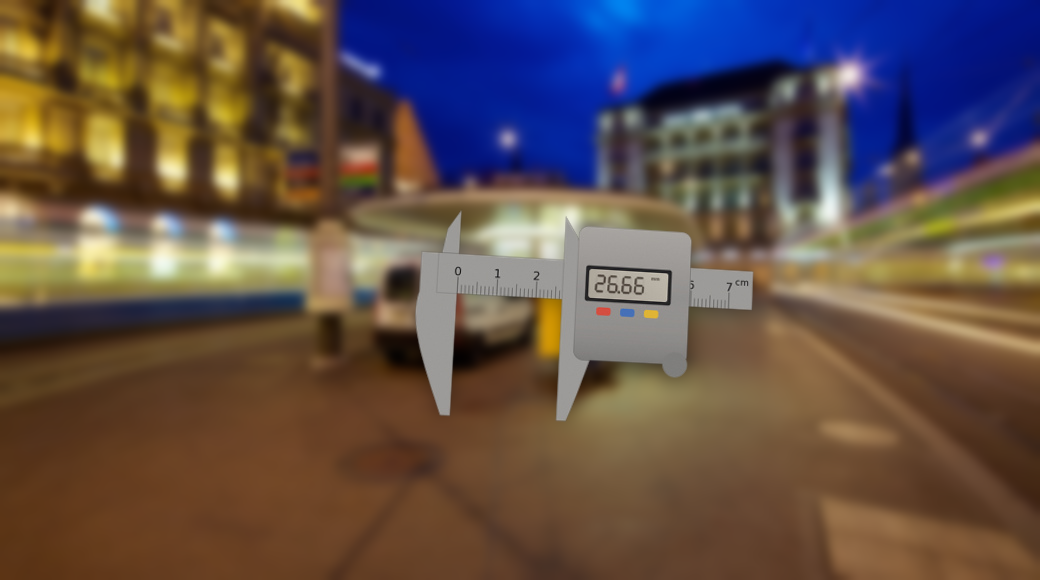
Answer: {"value": 26.66, "unit": "mm"}
